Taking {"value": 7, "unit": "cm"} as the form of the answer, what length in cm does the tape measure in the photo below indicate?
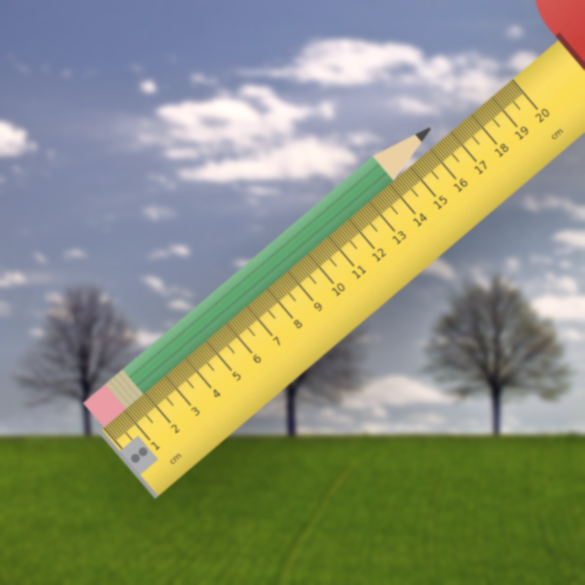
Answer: {"value": 16.5, "unit": "cm"}
